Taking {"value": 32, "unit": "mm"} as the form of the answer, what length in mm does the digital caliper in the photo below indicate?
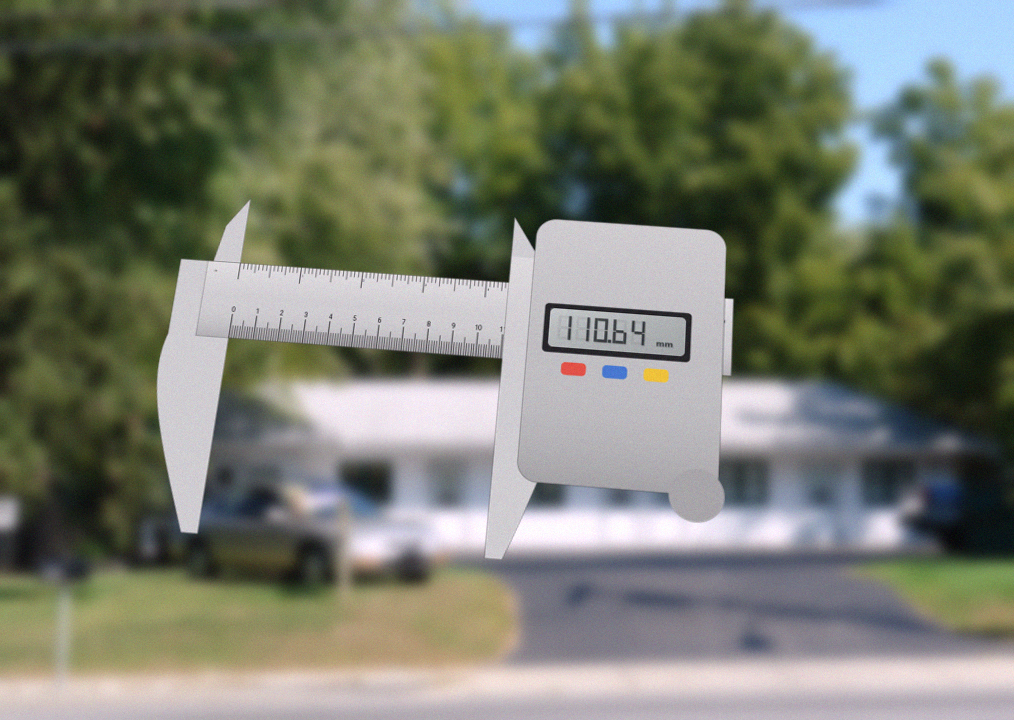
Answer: {"value": 110.64, "unit": "mm"}
